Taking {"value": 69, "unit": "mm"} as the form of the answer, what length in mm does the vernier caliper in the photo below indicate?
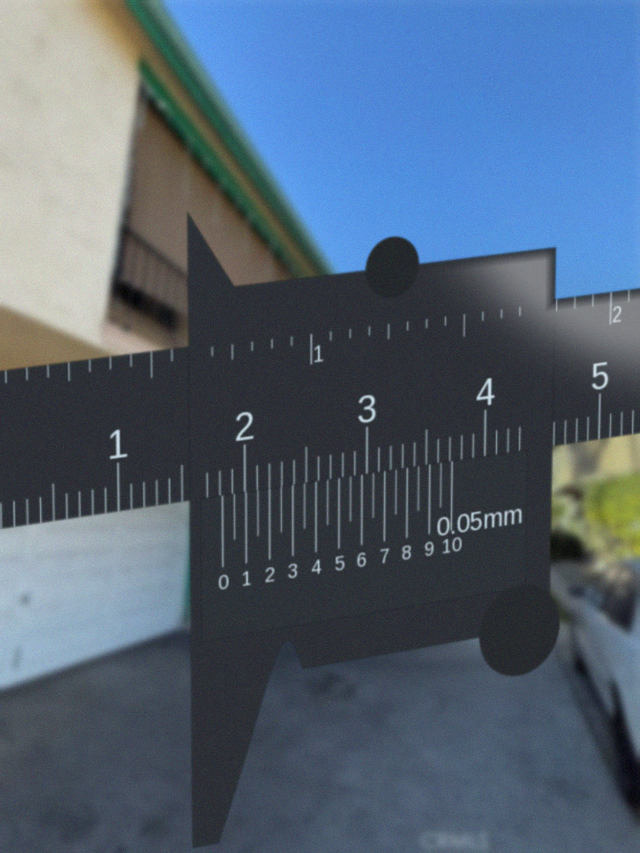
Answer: {"value": 18.2, "unit": "mm"}
